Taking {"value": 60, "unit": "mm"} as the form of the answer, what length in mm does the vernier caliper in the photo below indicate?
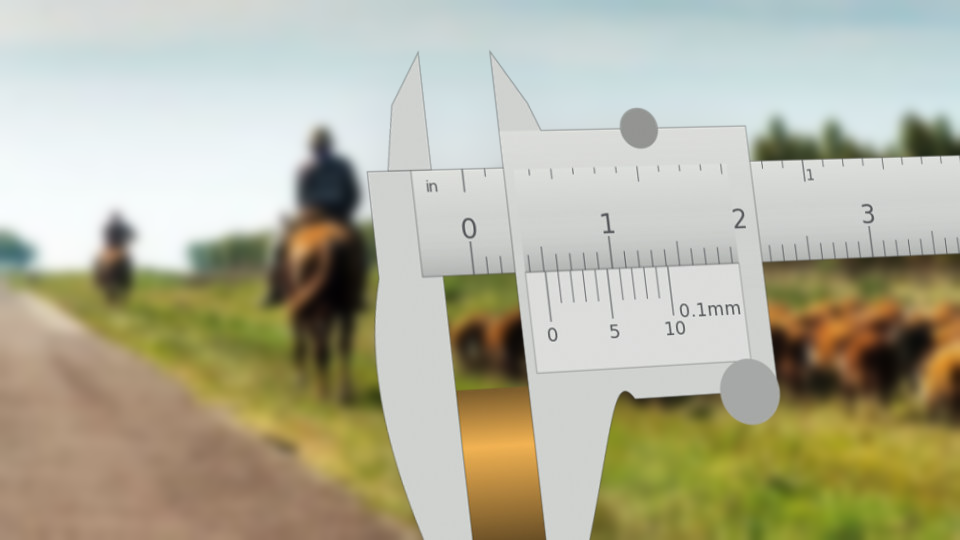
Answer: {"value": 5.1, "unit": "mm"}
